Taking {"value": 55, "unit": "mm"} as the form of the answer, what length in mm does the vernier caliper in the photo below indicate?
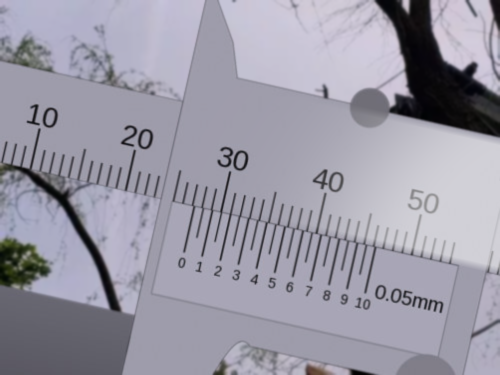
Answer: {"value": 27.2, "unit": "mm"}
